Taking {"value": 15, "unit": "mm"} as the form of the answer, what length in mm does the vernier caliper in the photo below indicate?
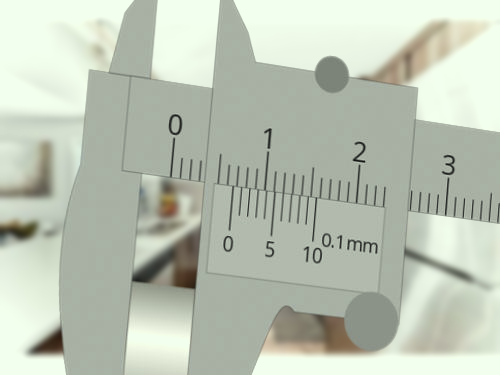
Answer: {"value": 6.6, "unit": "mm"}
